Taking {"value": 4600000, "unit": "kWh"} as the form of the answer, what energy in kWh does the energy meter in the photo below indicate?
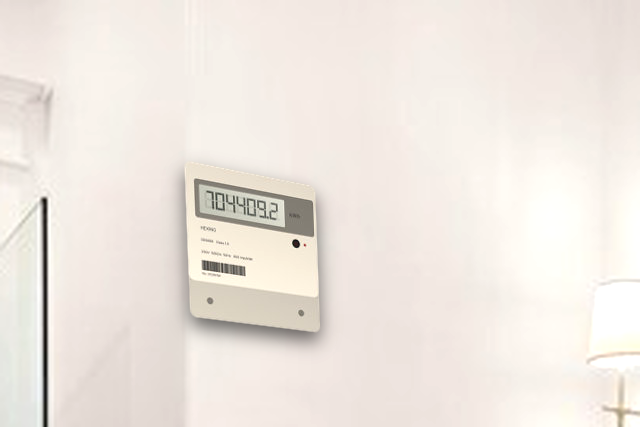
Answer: {"value": 704409.2, "unit": "kWh"}
